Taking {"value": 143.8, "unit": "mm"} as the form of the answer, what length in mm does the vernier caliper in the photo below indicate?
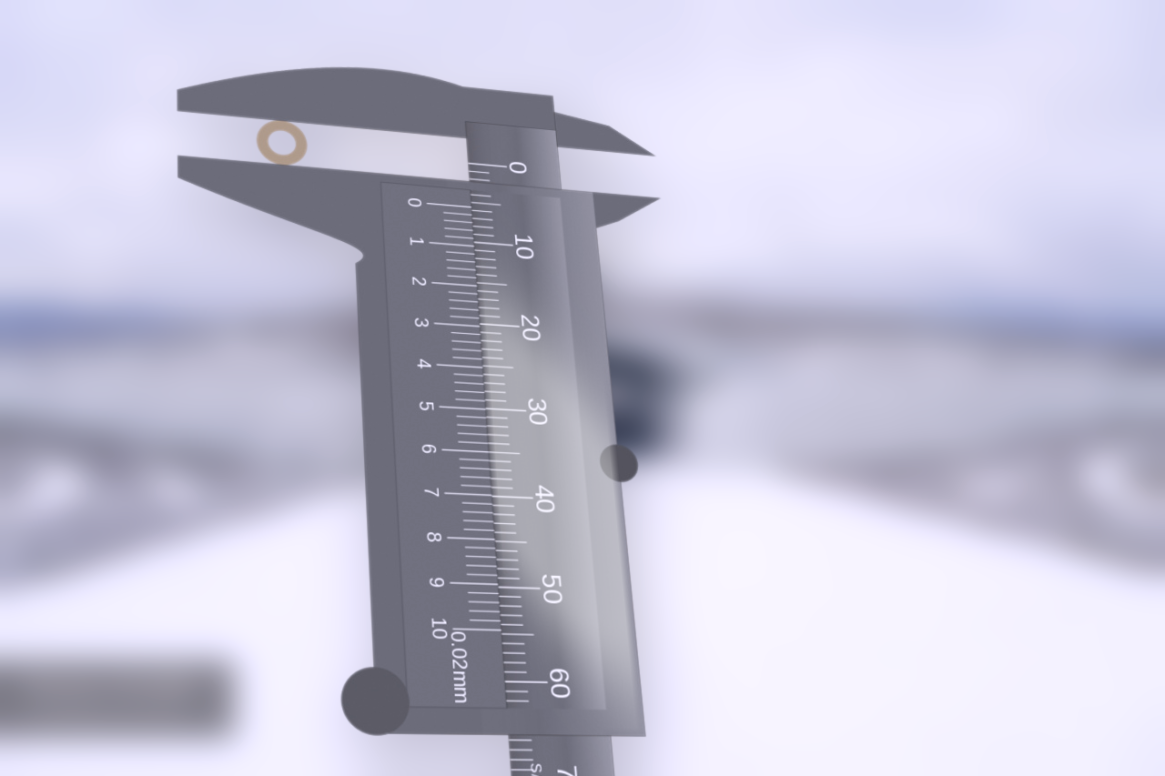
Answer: {"value": 5.6, "unit": "mm"}
